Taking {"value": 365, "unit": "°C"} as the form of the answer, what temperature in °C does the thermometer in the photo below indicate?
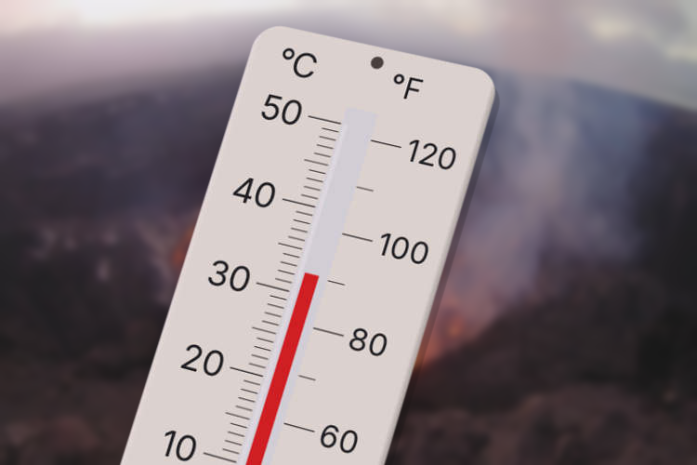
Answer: {"value": 32.5, "unit": "°C"}
